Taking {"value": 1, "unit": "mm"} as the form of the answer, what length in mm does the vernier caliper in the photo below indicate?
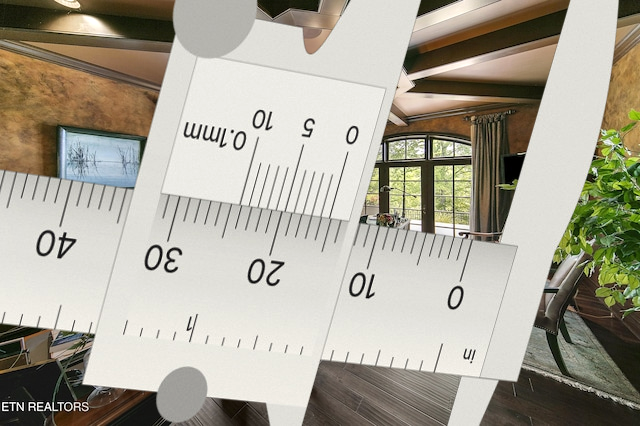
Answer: {"value": 15.2, "unit": "mm"}
